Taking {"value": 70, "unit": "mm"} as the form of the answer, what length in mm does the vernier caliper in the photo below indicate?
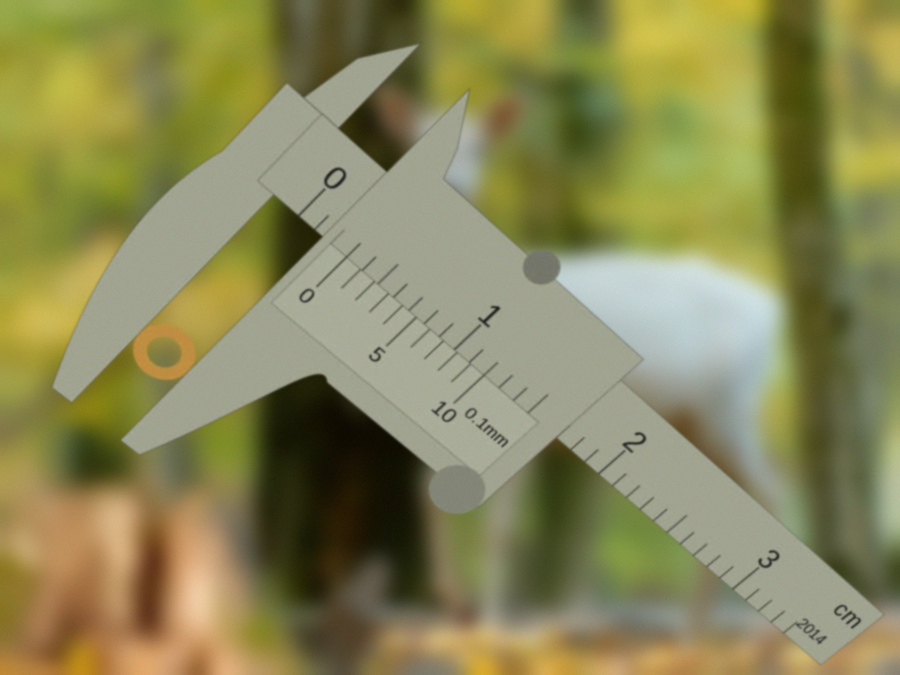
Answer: {"value": 3.0, "unit": "mm"}
